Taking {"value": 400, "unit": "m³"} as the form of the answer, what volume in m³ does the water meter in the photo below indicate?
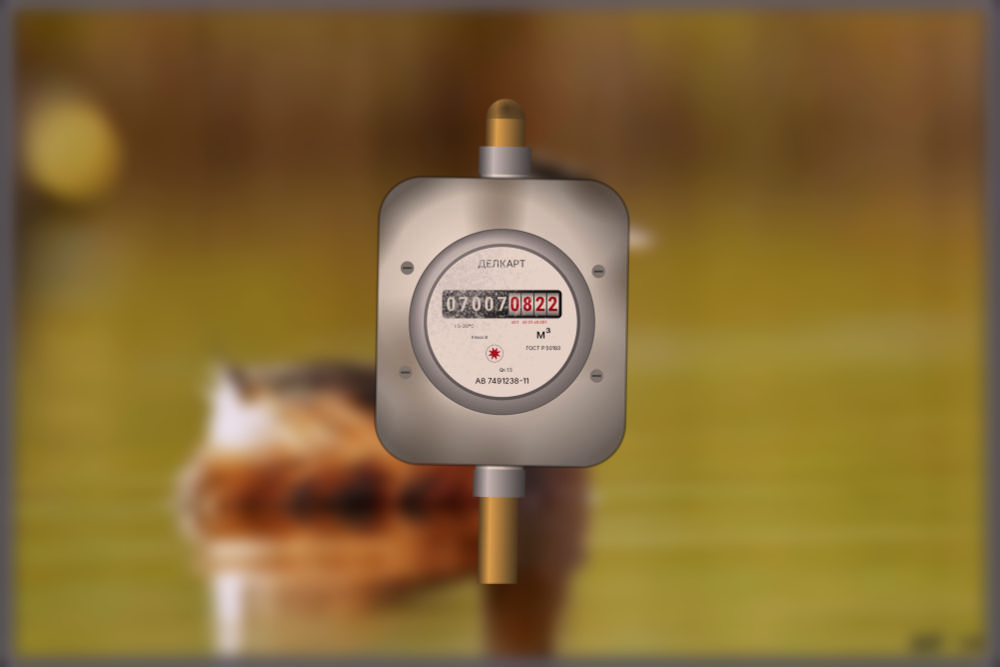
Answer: {"value": 7007.0822, "unit": "m³"}
